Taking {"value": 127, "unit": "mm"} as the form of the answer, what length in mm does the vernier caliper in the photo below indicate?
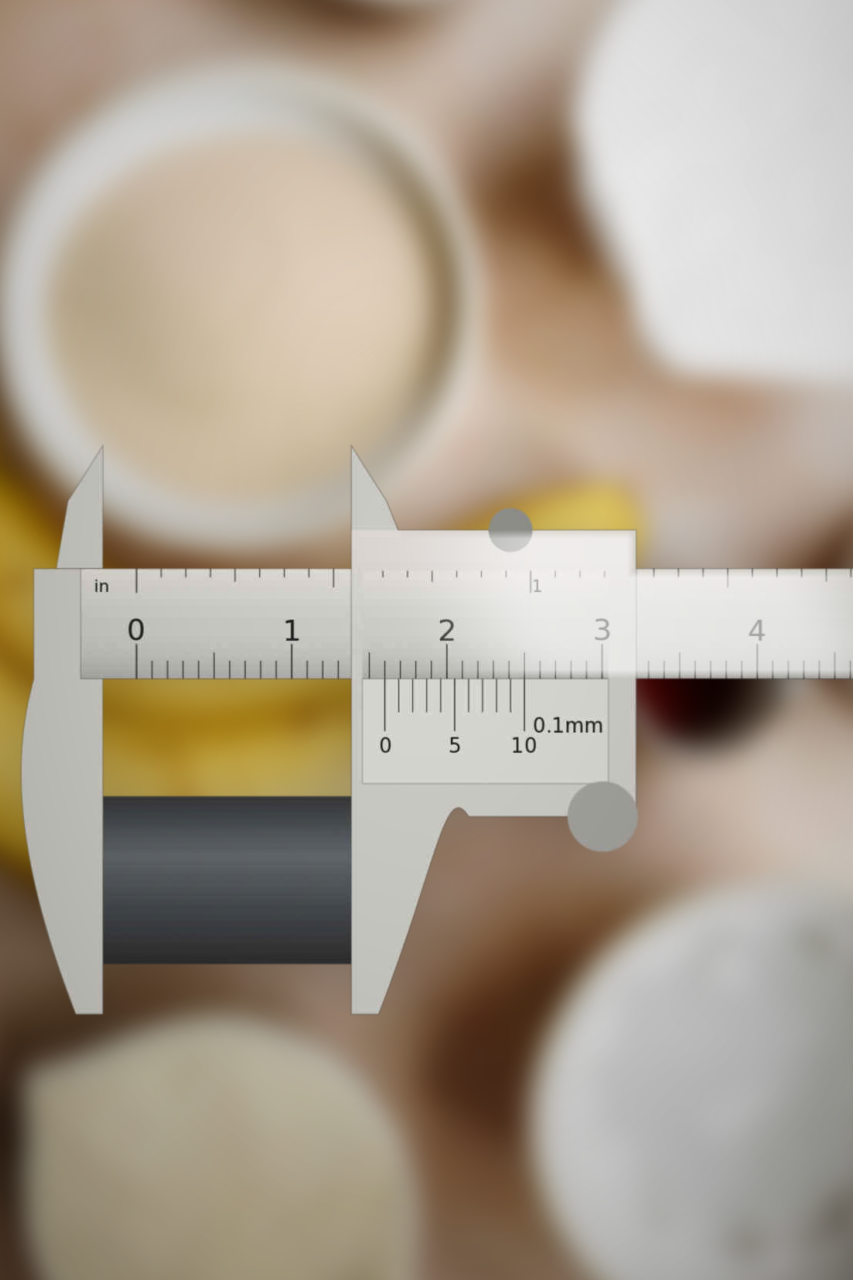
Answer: {"value": 16.0, "unit": "mm"}
